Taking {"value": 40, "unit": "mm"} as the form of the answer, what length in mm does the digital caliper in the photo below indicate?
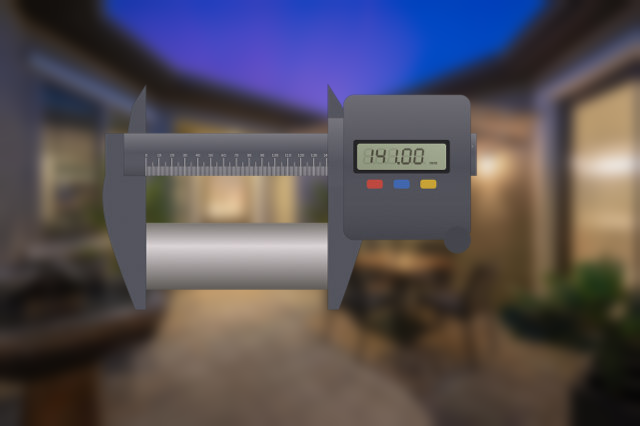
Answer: {"value": 141.00, "unit": "mm"}
